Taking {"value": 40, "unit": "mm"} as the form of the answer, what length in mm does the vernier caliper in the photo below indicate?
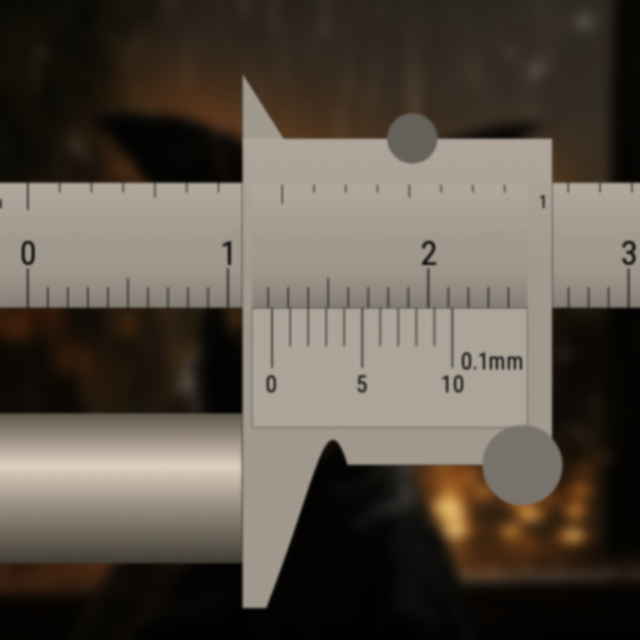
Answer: {"value": 12.2, "unit": "mm"}
